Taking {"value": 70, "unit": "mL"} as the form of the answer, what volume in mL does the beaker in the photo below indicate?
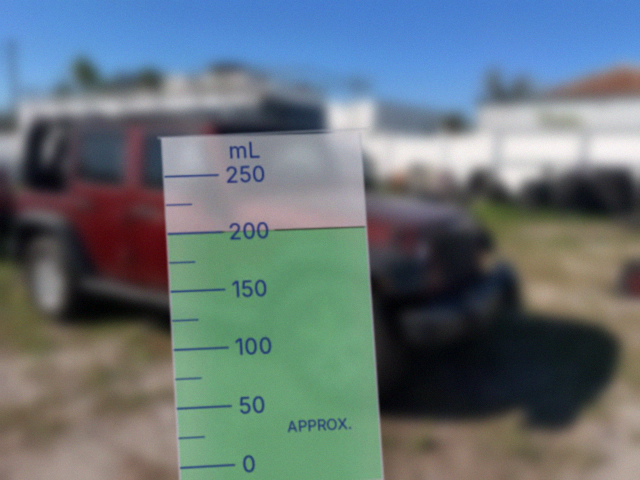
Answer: {"value": 200, "unit": "mL"}
